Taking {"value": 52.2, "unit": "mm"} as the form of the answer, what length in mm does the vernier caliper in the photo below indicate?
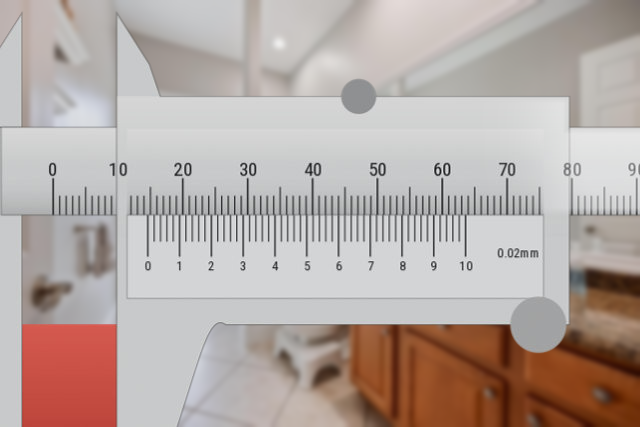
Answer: {"value": 14.6, "unit": "mm"}
